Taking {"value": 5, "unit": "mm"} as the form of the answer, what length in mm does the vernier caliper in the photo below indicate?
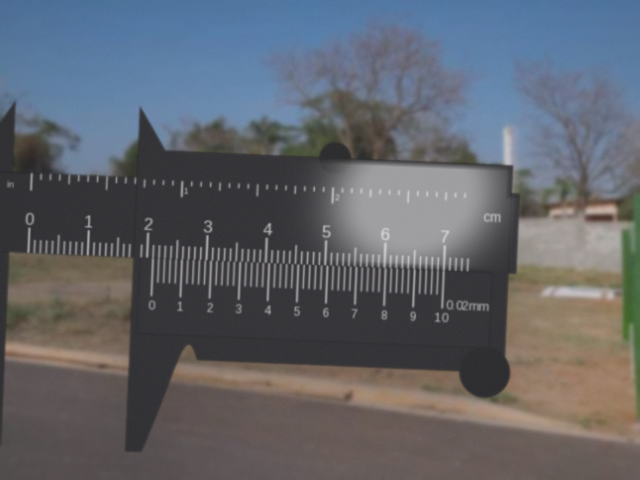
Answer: {"value": 21.0, "unit": "mm"}
